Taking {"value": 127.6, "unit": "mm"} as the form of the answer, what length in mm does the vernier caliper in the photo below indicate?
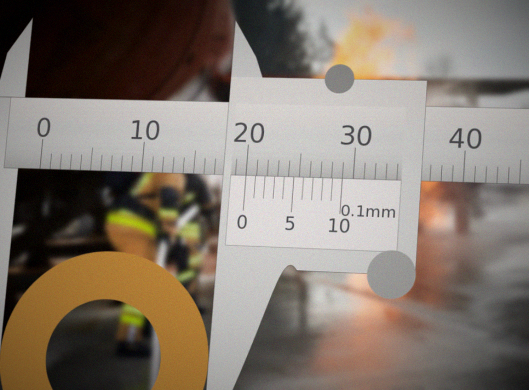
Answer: {"value": 20.0, "unit": "mm"}
